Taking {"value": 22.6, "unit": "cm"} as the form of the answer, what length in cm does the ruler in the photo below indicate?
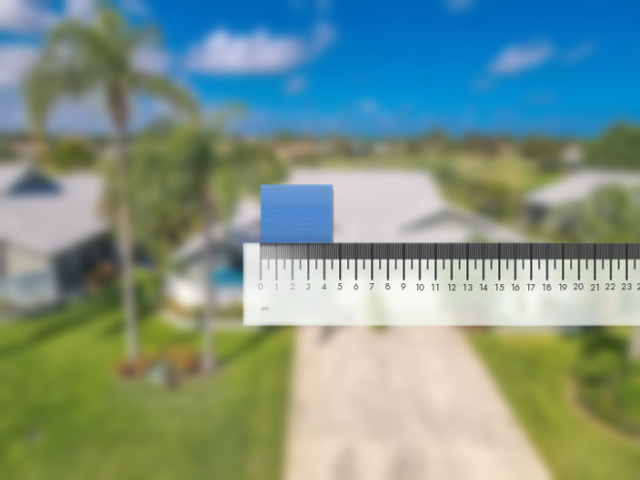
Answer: {"value": 4.5, "unit": "cm"}
